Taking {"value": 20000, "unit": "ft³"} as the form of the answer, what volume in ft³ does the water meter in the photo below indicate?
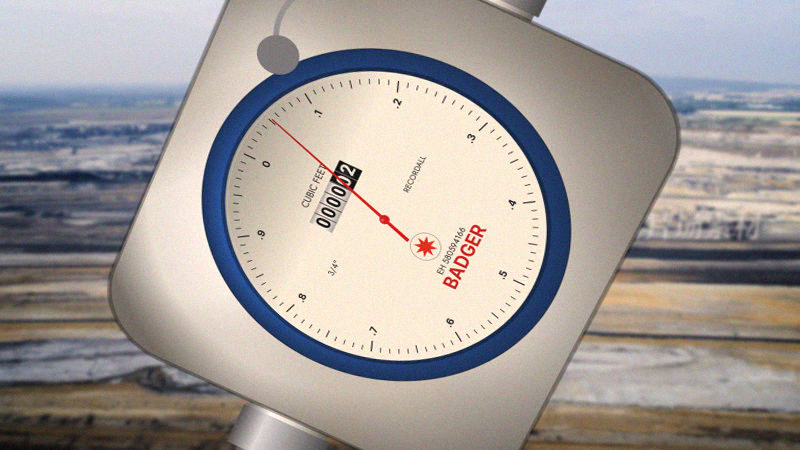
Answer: {"value": 2.05, "unit": "ft³"}
